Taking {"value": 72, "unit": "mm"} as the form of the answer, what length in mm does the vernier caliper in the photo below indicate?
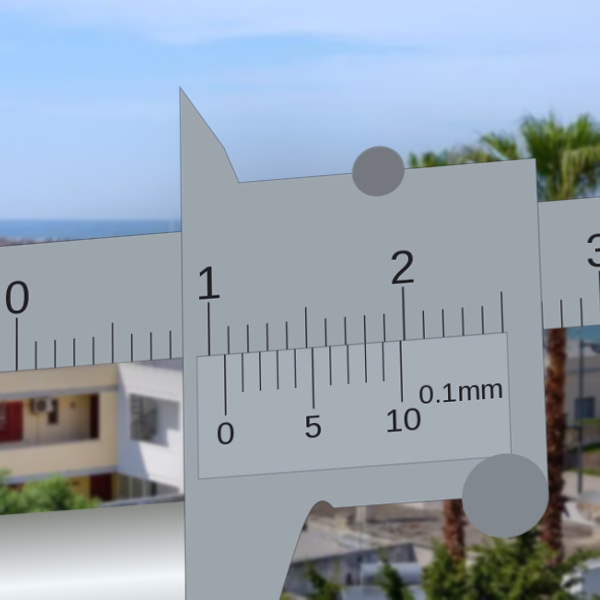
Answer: {"value": 10.8, "unit": "mm"}
